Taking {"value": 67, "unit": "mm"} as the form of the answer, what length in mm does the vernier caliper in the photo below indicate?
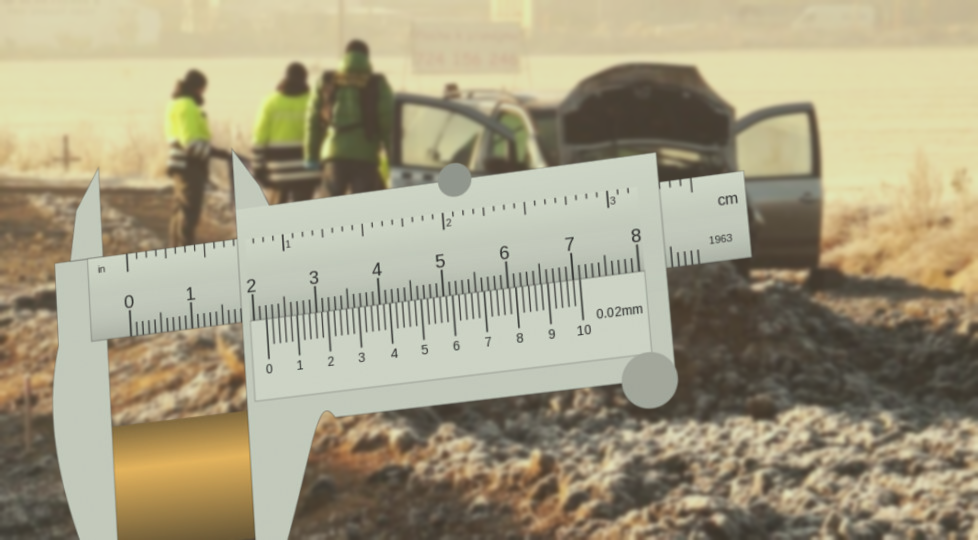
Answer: {"value": 22.0, "unit": "mm"}
